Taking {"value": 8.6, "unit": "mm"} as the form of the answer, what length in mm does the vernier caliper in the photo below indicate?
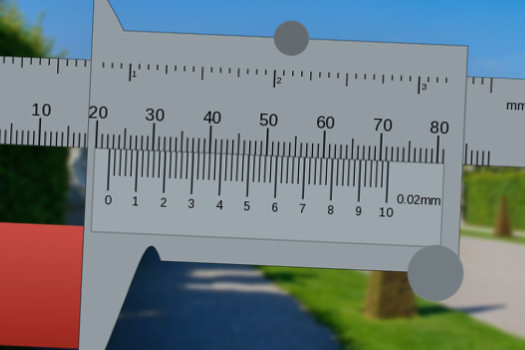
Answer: {"value": 22.4, "unit": "mm"}
